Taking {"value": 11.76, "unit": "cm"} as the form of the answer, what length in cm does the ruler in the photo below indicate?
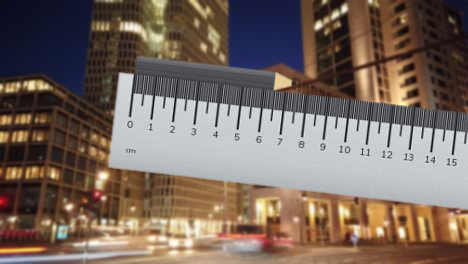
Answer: {"value": 7.5, "unit": "cm"}
